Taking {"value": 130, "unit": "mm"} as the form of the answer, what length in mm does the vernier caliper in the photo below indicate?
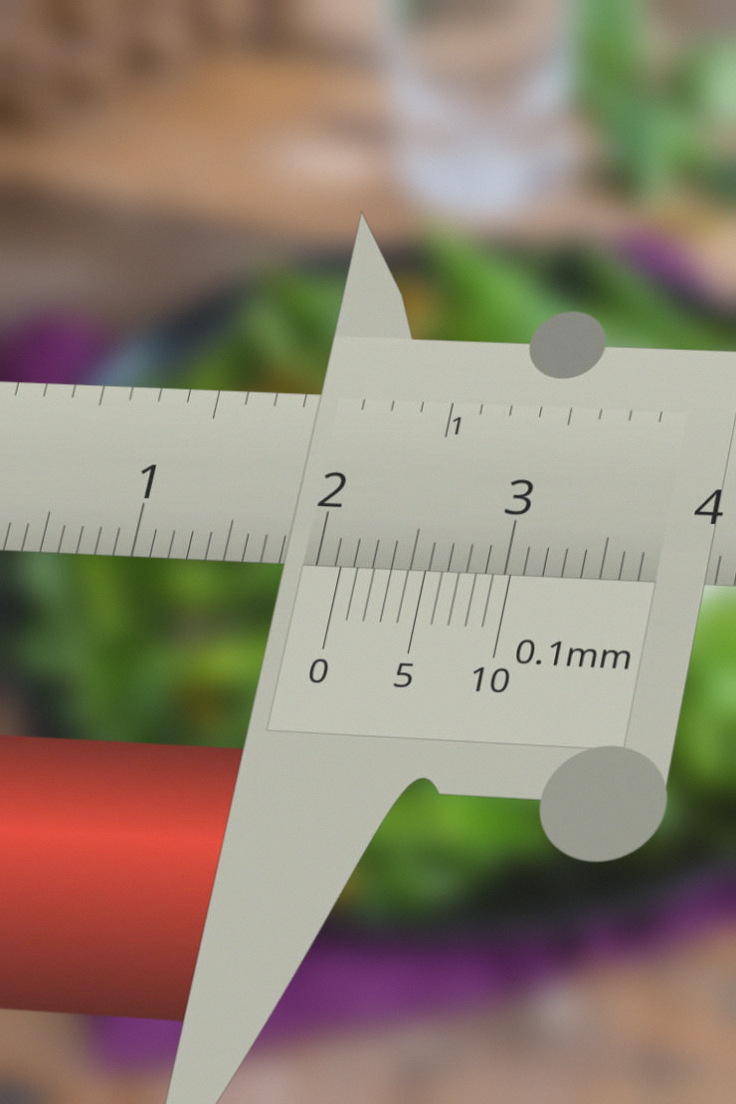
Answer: {"value": 21.3, "unit": "mm"}
